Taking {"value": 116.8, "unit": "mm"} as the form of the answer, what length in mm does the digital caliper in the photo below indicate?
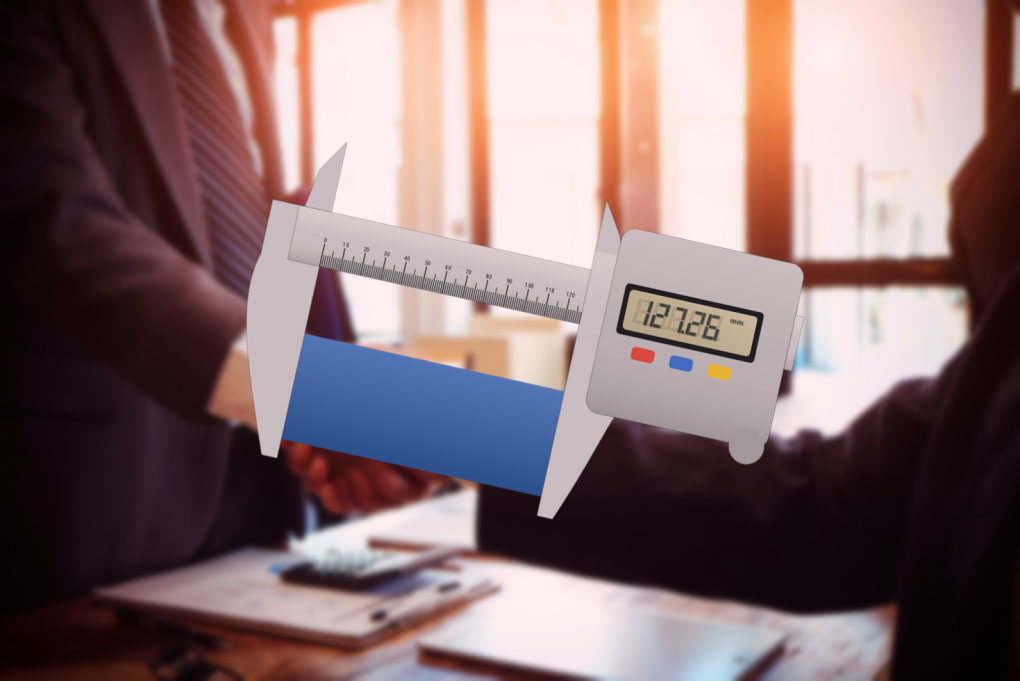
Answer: {"value": 127.26, "unit": "mm"}
